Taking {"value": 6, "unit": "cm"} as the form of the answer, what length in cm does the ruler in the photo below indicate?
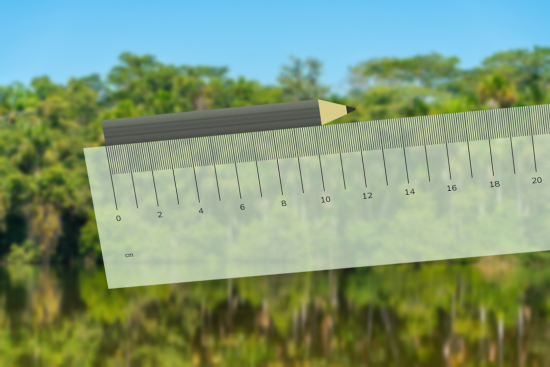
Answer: {"value": 12, "unit": "cm"}
